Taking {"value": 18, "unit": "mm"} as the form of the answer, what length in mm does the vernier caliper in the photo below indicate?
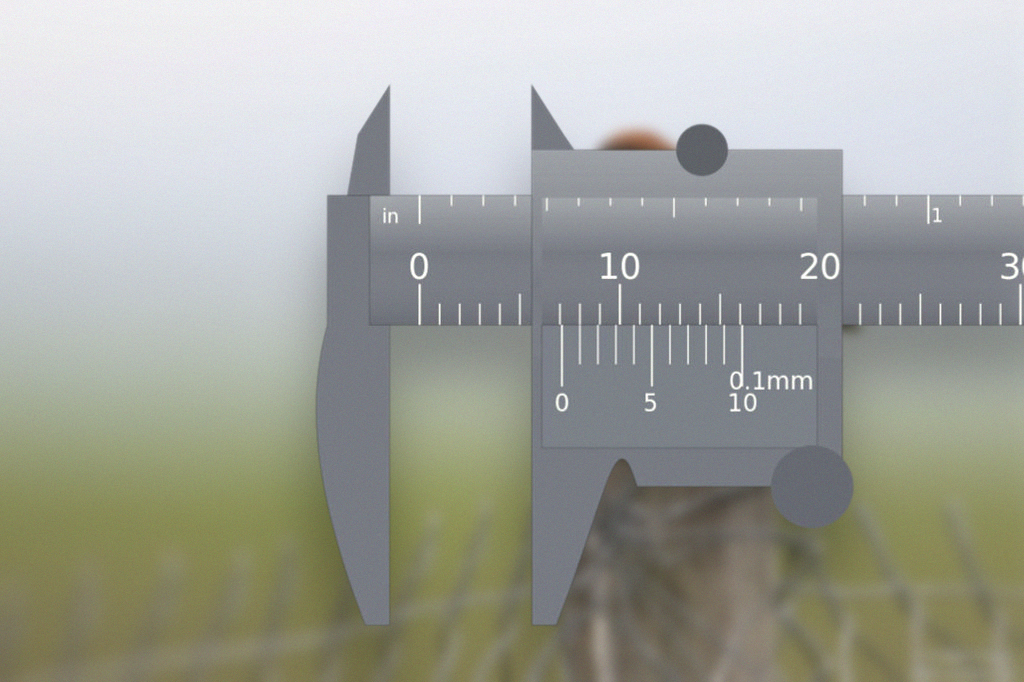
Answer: {"value": 7.1, "unit": "mm"}
